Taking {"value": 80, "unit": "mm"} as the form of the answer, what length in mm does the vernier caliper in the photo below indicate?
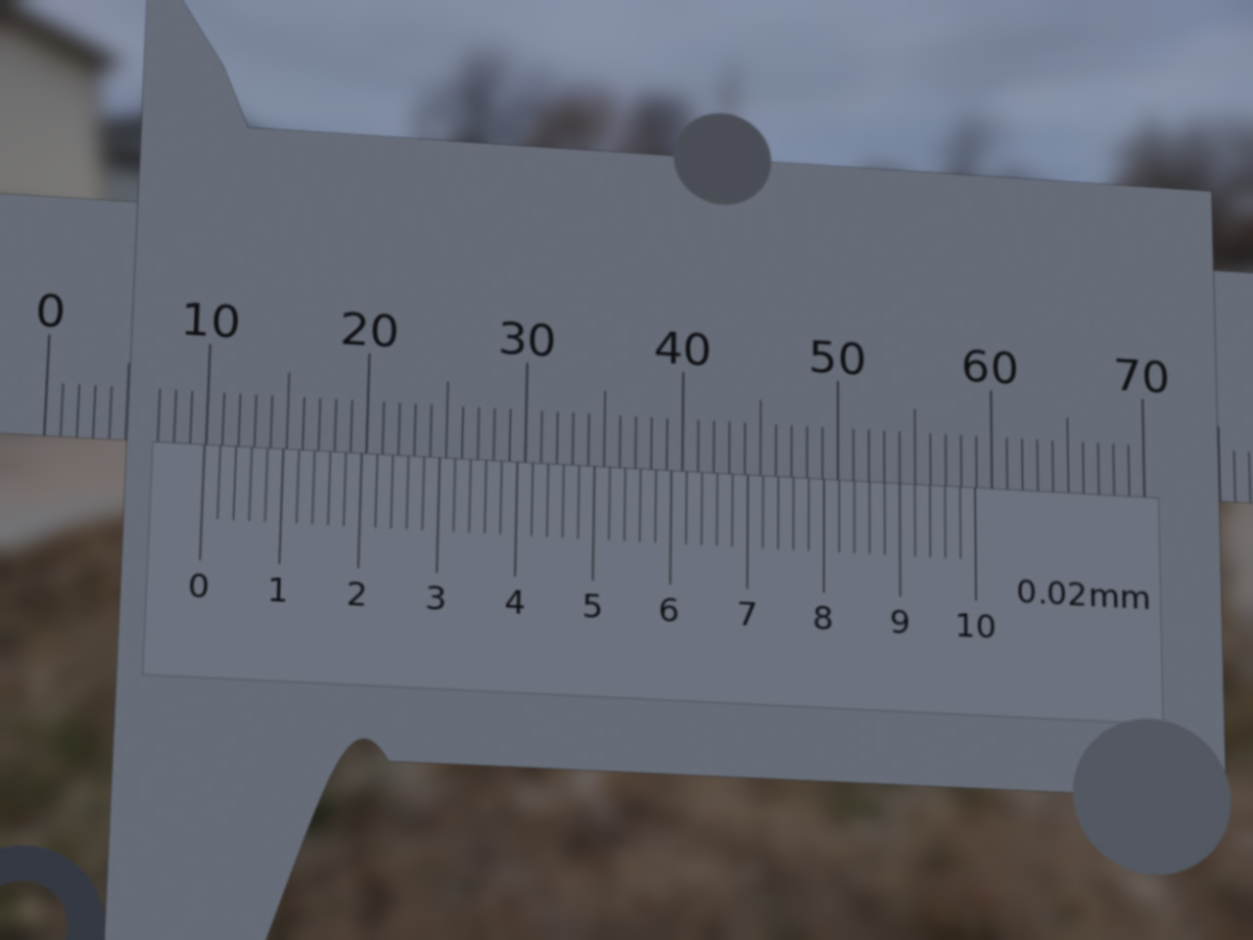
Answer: {"value": 9.9, "unit": "mm"}
